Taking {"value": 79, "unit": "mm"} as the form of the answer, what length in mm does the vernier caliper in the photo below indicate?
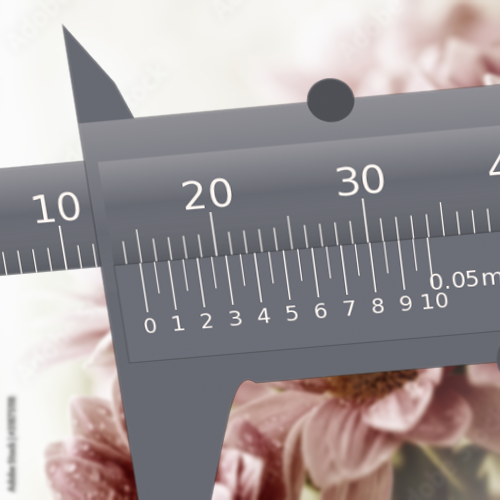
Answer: {"value": 14.9, "unit": "mm"}
